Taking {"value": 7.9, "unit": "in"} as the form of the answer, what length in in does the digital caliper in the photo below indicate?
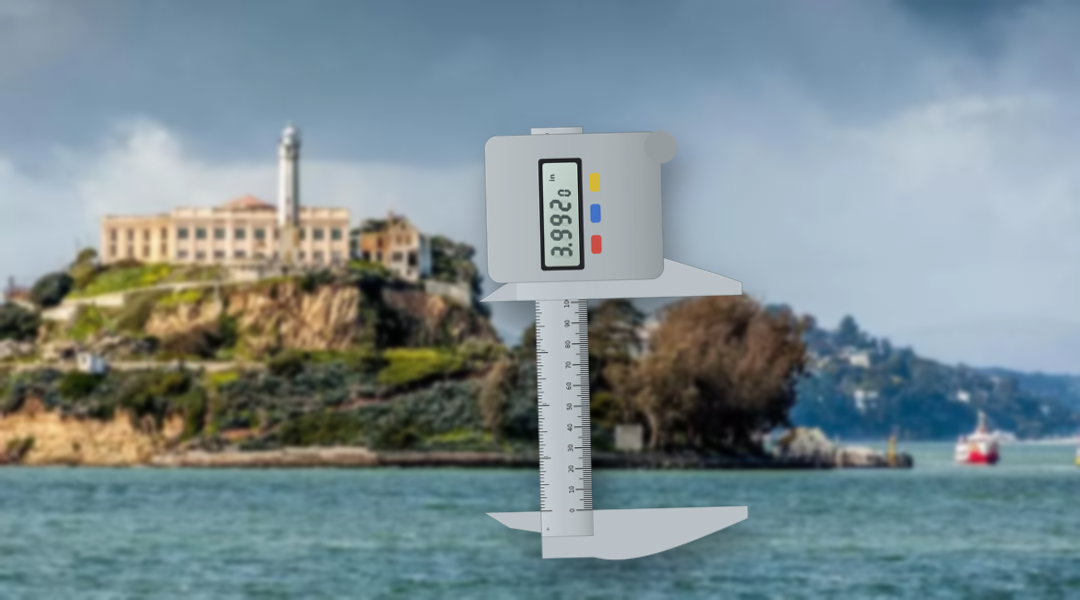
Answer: {"value": 3.9920, "unit": "in"}
